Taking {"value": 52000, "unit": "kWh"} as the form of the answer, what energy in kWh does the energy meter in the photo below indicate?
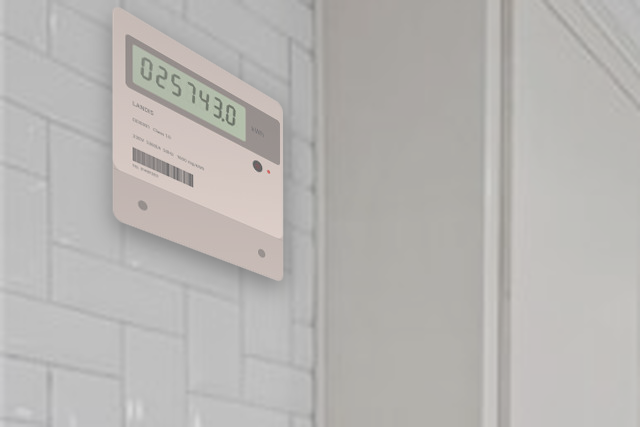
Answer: {"value": 25743.0, "unit": "kWh"}
